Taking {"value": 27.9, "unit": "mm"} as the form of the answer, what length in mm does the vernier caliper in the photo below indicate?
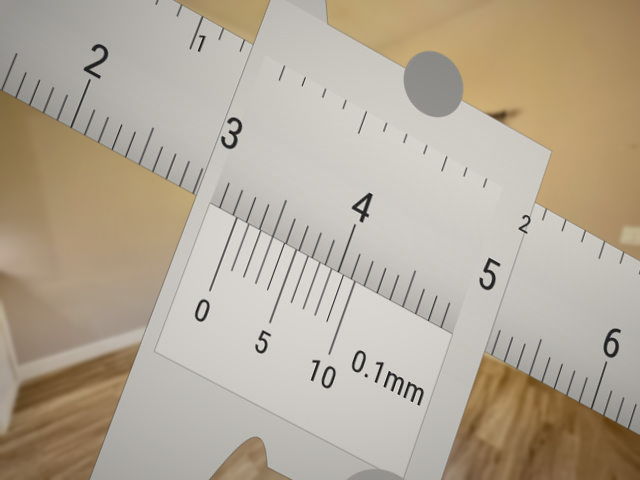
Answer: {"value": 32.3, "unit": "mm"}
